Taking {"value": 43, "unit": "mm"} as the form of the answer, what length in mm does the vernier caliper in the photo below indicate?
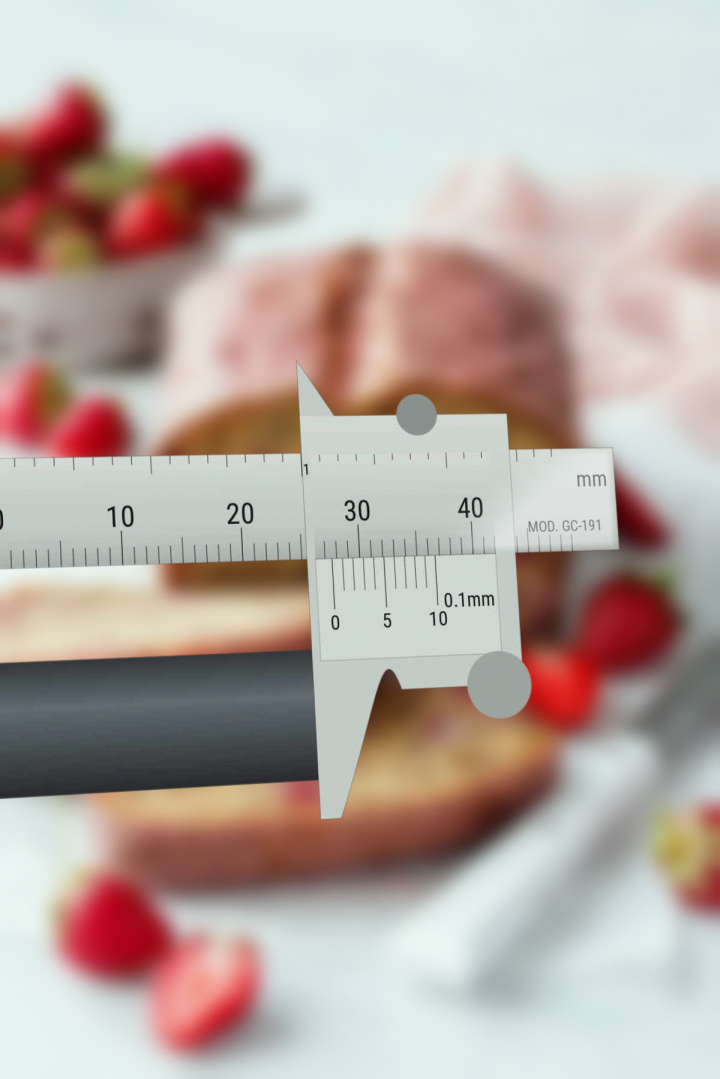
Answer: {"value": 27.6, "unit": "mm"}
